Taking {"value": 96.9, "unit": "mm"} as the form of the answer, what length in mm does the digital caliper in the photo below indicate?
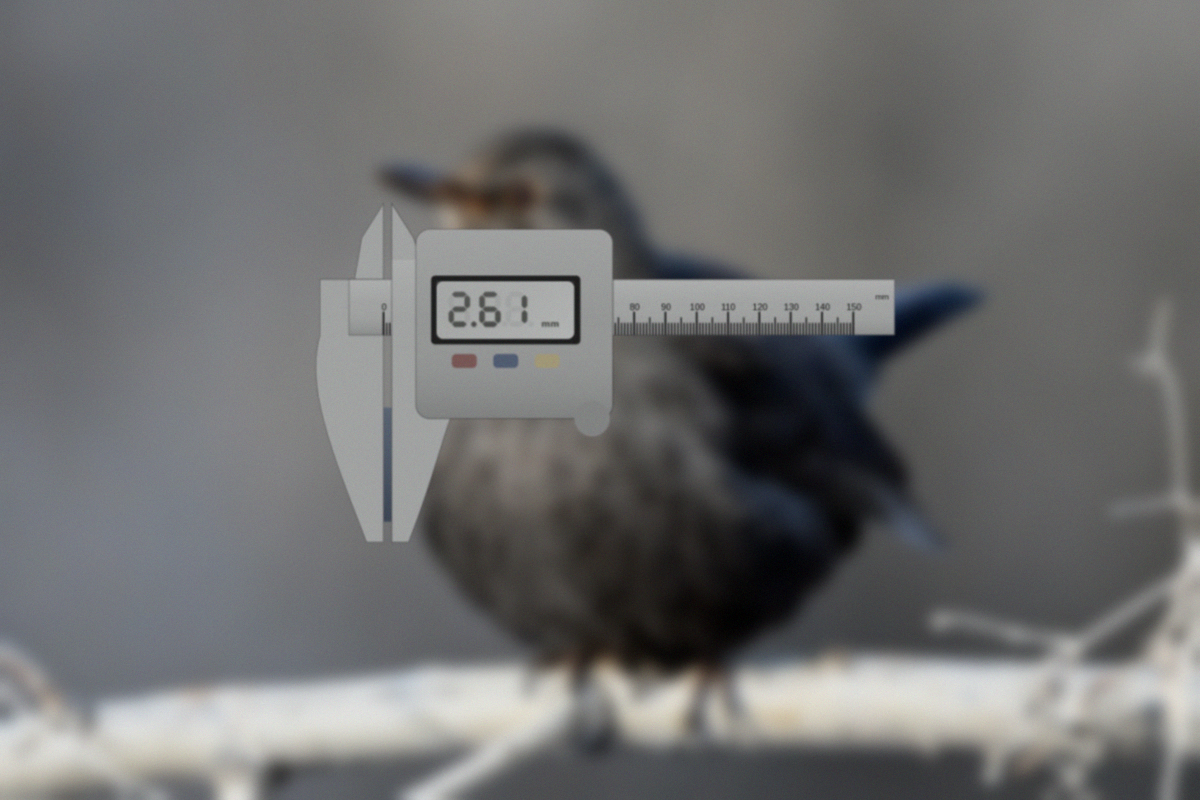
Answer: {"value": 2.61, "unit": "mm"}
